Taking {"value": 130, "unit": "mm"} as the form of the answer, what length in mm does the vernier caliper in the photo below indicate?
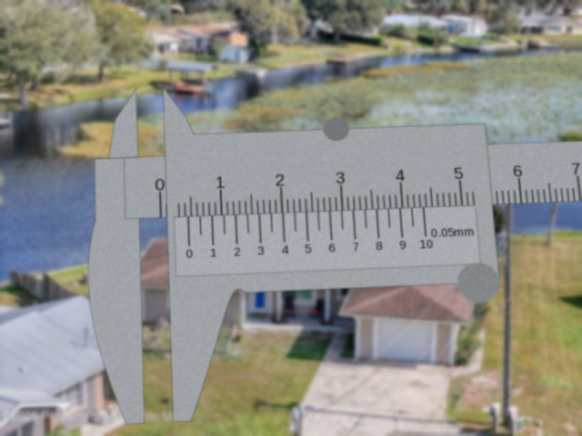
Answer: {"value": 4.5, "unit": "mm"}
